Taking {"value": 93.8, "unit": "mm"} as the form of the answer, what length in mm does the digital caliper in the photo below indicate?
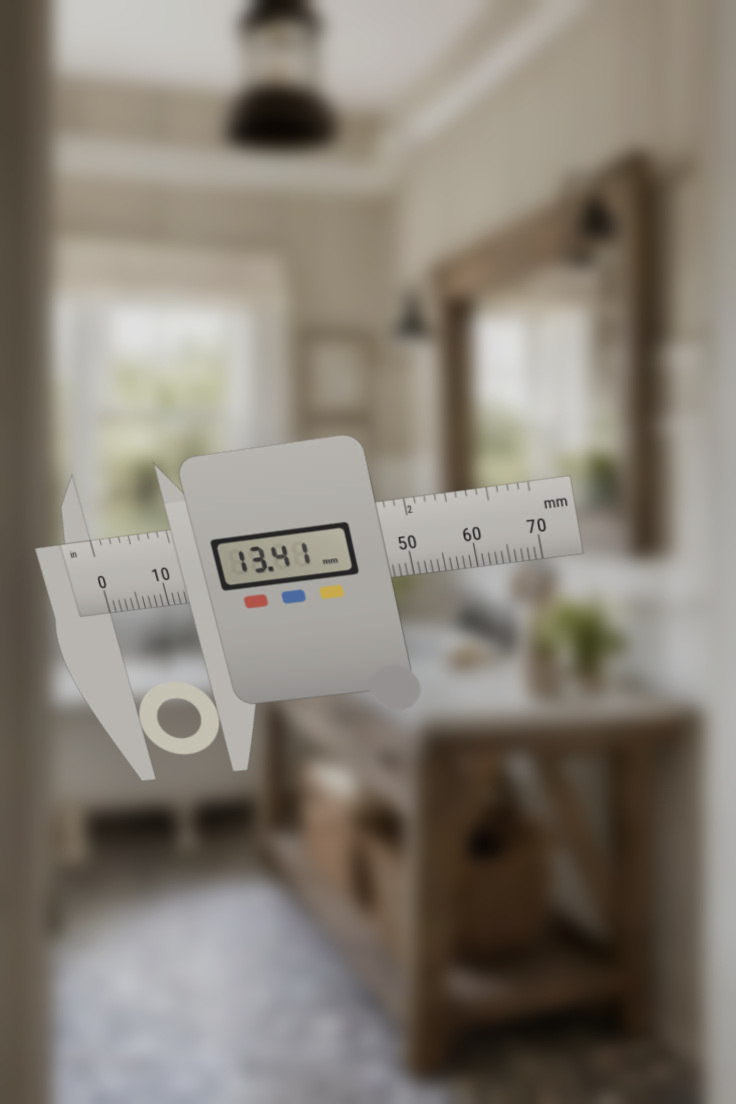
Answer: {"value": 13.41, "unit": "mm"}
